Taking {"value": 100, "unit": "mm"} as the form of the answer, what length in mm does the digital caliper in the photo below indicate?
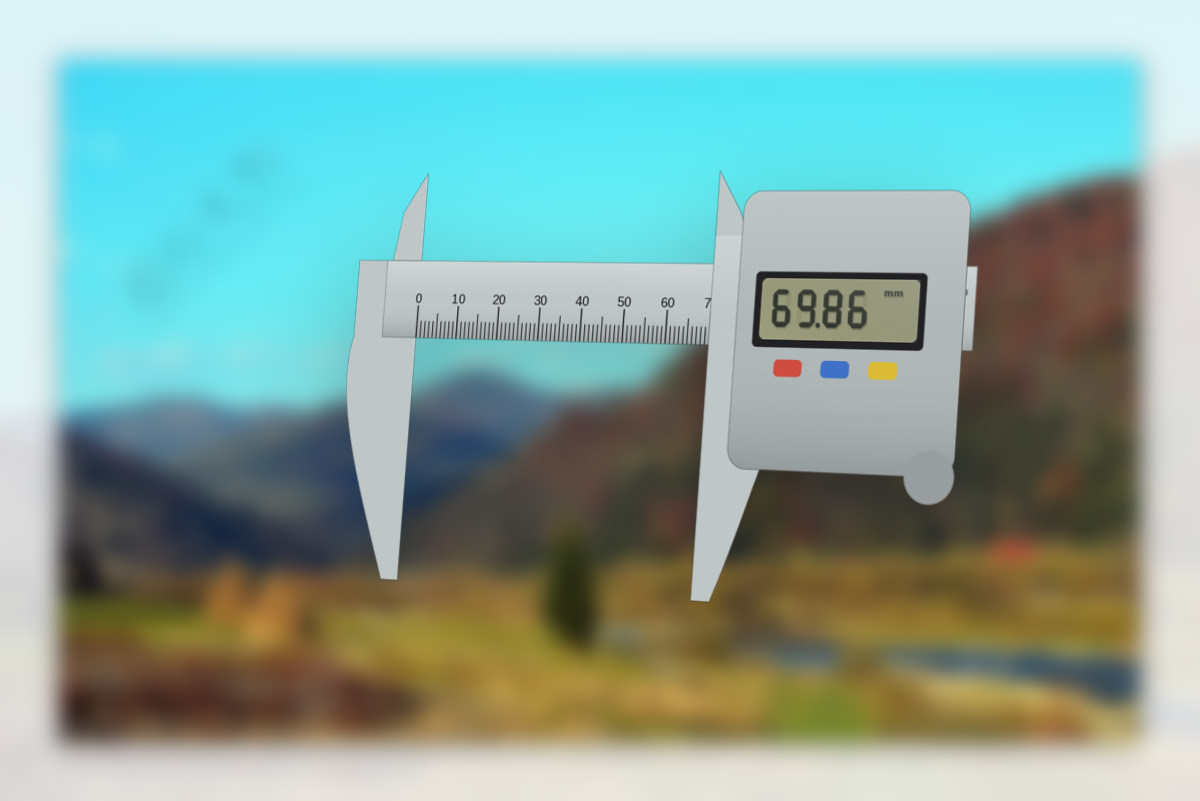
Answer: {"value": 69.86, "unit": "mm"}
